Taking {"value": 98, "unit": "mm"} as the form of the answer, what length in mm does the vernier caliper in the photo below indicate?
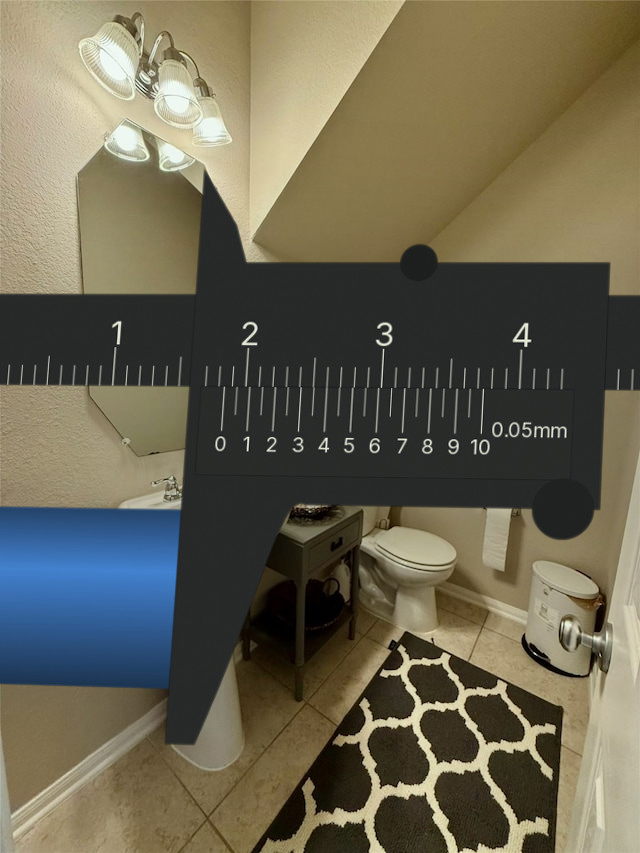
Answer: {"value": 18.4, "unit": "mm"}
